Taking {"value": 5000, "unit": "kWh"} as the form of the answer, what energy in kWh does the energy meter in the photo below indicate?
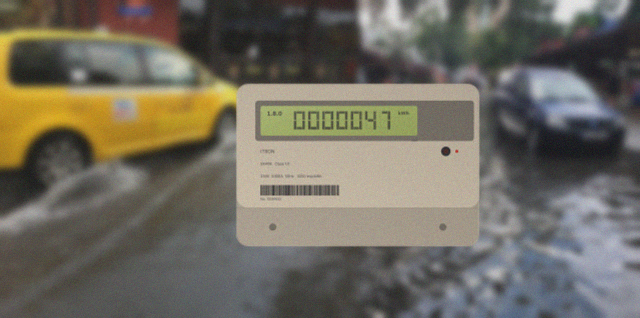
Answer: {"value": 47, "unit": "kWh"}
